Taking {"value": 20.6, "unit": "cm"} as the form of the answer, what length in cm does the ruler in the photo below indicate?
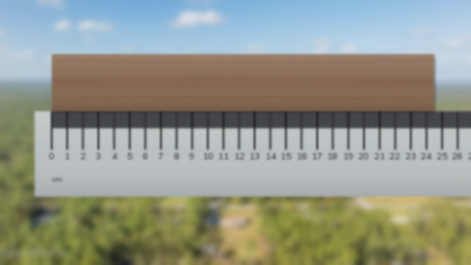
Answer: {"value": 24.5, "unit": "cm"}
